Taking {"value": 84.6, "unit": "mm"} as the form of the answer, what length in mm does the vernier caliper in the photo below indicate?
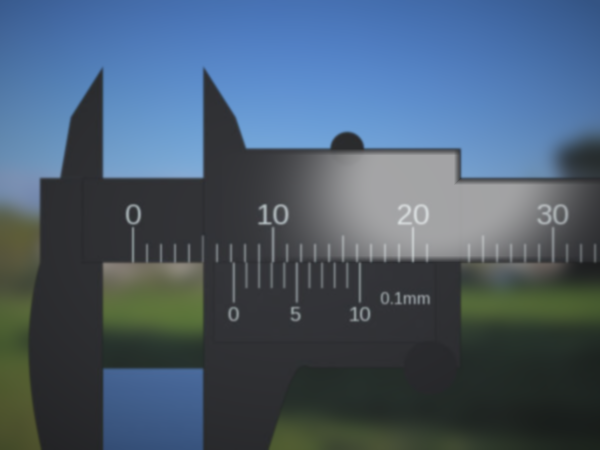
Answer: {"value": 7.2, "unit": "mm"}
